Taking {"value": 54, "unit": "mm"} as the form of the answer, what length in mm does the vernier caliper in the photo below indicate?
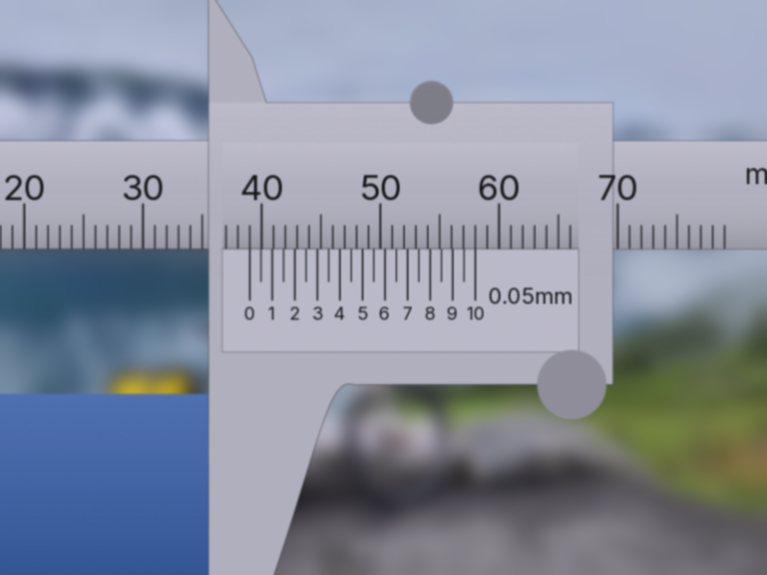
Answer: {"value": 39.0, "unit": "mm"}
